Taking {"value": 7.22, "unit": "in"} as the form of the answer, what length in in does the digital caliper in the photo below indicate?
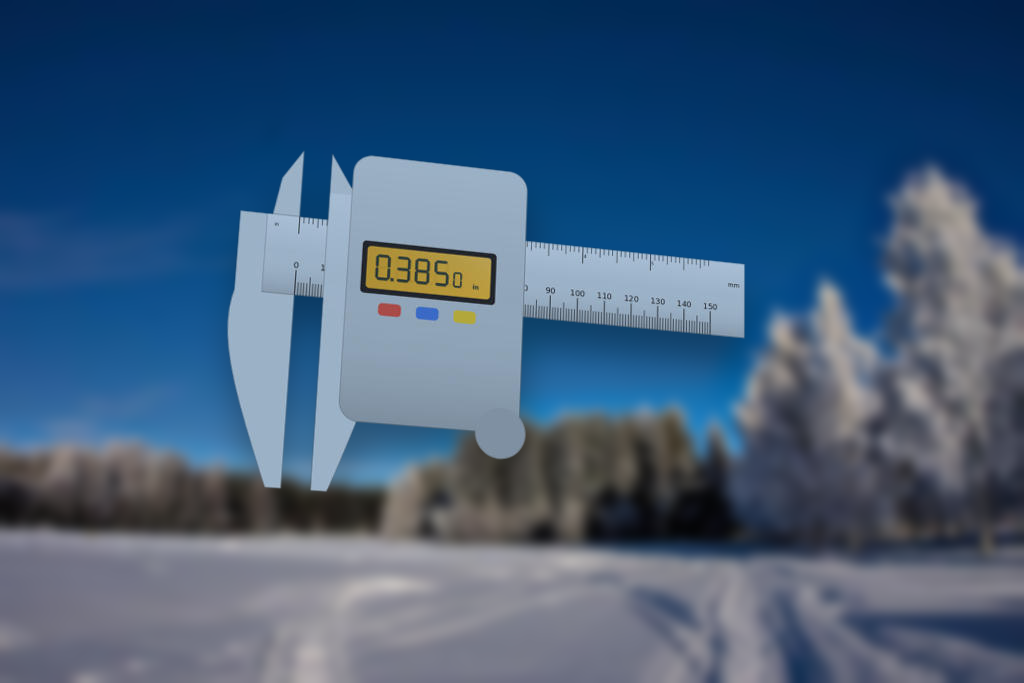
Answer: {"value": 0.3850, "unit": "in"}
